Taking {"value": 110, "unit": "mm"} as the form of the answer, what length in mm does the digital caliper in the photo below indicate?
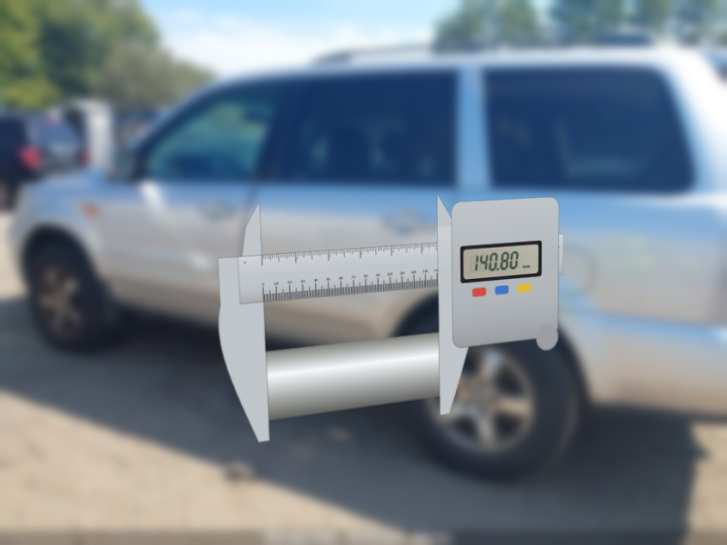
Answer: {"value": 140.80, "unit": "mm"}
